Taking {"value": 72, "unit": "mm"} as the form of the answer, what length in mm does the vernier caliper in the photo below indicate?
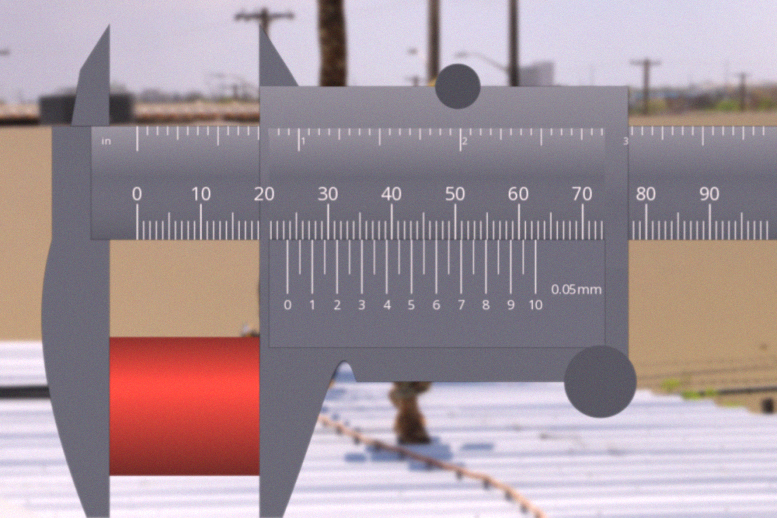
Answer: {"value": 23.6, "unit": "mm"}
